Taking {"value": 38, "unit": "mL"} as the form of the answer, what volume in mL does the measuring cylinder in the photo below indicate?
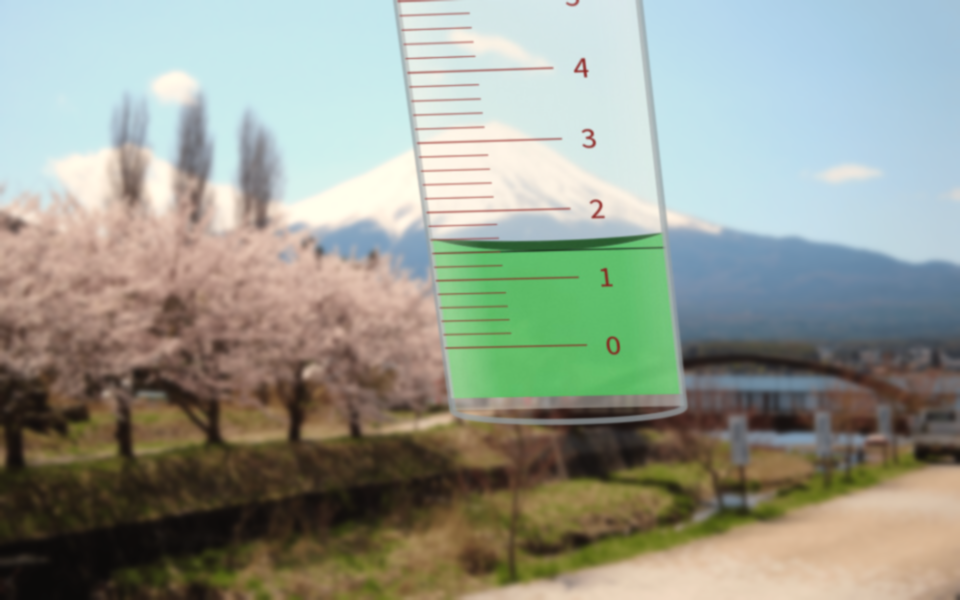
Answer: {"value": 1.4, "unit": "mL"}
